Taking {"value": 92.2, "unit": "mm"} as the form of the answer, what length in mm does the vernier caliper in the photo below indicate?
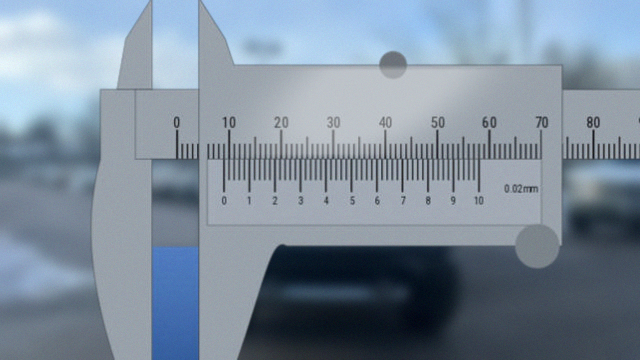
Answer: {"value": 9.0, "unit": "mm"}
